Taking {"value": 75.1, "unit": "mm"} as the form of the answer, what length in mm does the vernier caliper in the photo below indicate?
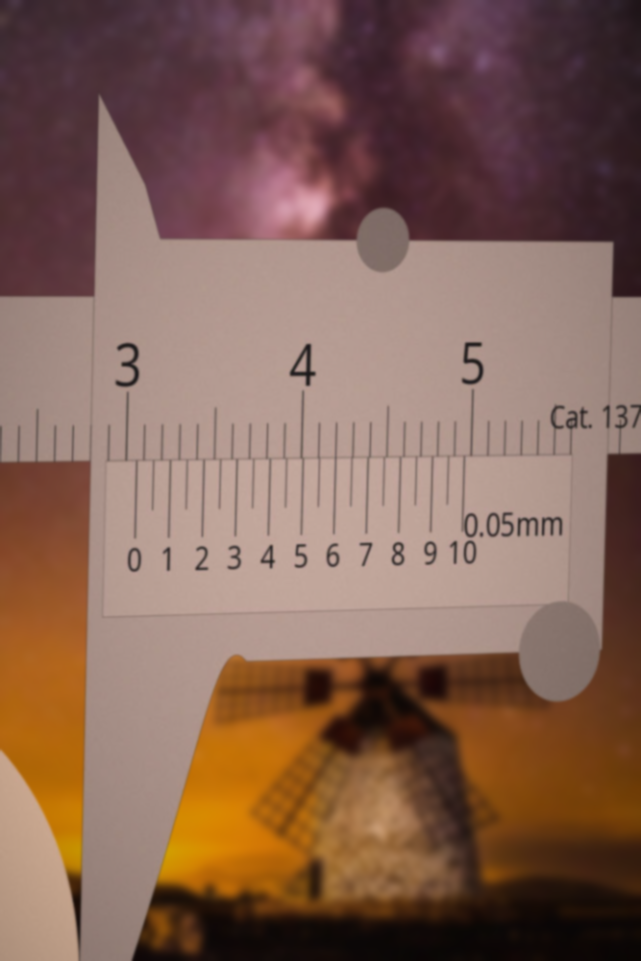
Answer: {"value": 30.6, "unit": "mm"}
